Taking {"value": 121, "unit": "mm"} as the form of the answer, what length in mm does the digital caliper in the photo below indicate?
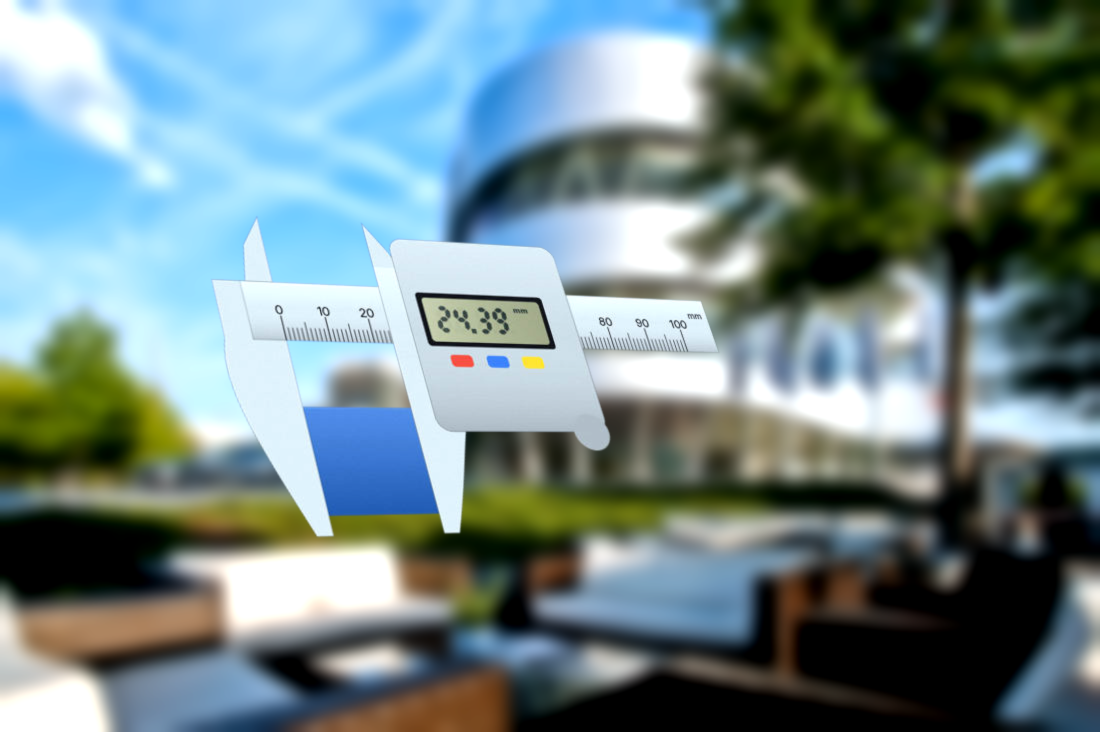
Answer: {"value": 24.39, "unit": "mm"}
